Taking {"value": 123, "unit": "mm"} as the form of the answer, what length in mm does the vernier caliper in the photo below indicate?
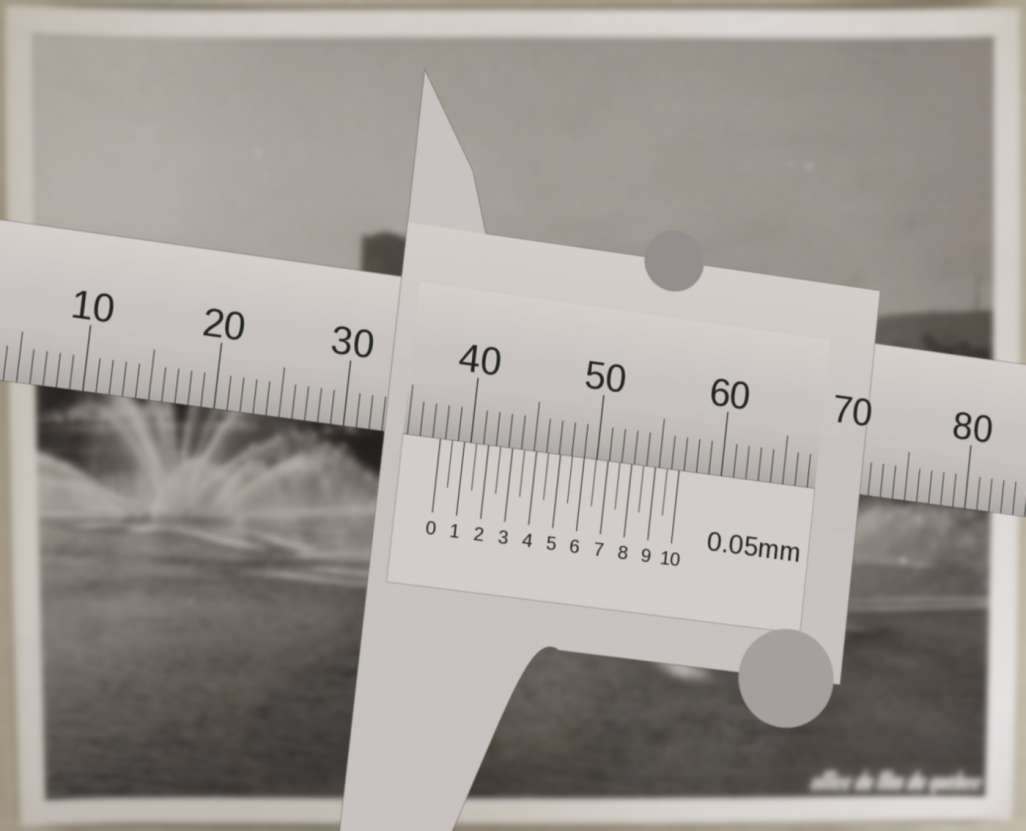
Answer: {"value": 37.6, "unit": "mm"}
